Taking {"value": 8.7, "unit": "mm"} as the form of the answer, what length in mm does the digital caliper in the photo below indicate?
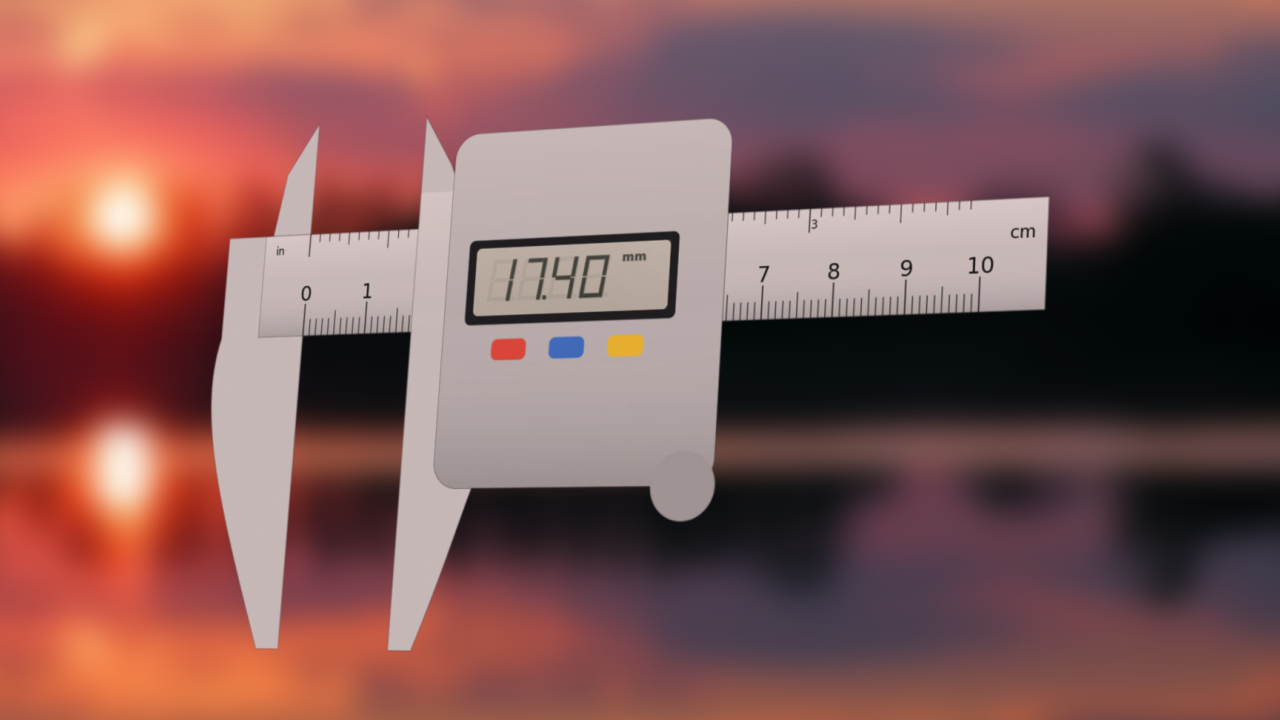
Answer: {"value": 17.40, "unit": "mm"}
